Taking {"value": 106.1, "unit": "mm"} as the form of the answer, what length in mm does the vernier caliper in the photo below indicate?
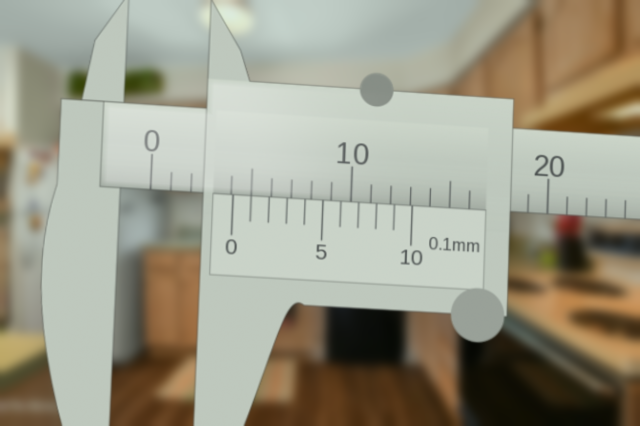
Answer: {"value": 4.1, "unit": "mm"}
